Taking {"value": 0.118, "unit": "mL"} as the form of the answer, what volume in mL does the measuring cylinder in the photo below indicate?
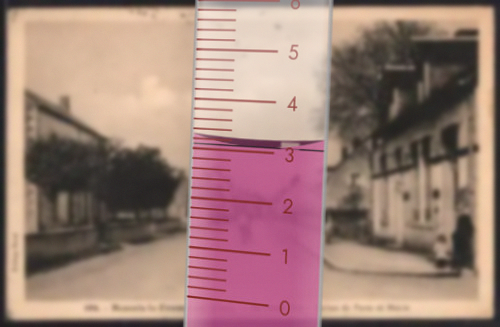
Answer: {"value": 3.1, "unit": "mL"}
